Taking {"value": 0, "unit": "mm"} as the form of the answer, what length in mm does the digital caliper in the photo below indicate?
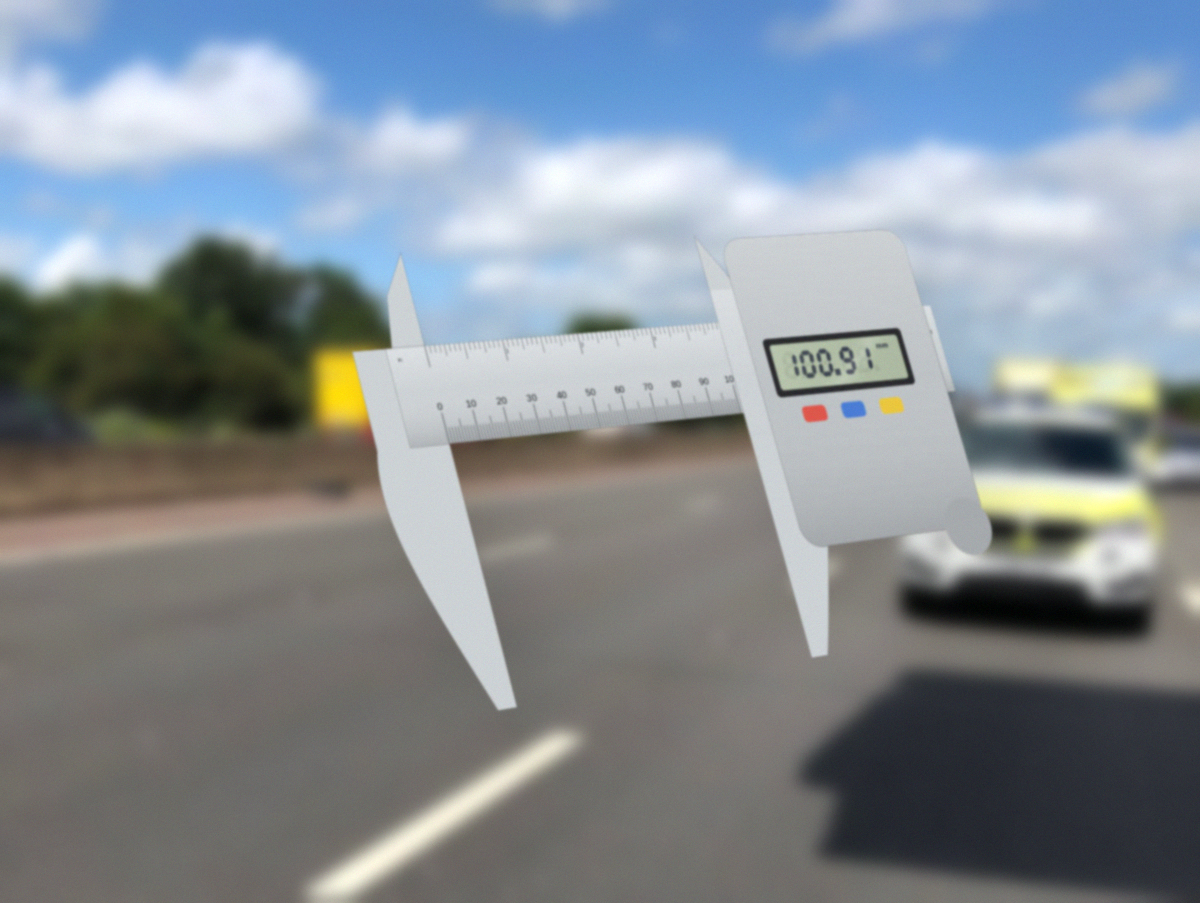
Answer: {"value": 100.91, "unit": "mm"}
